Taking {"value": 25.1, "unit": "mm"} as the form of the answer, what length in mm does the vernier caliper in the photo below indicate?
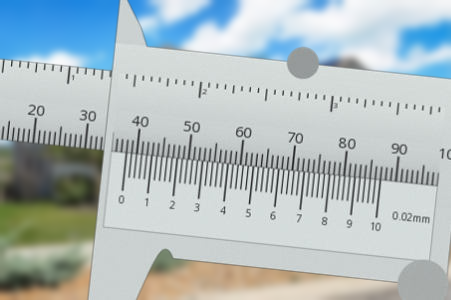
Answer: {"value": 38.0, "unit": "mm"}
